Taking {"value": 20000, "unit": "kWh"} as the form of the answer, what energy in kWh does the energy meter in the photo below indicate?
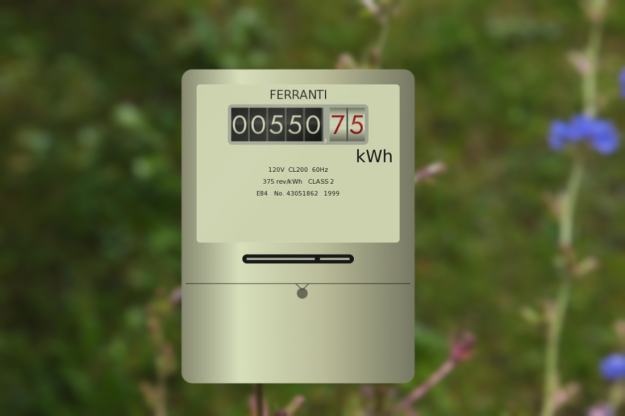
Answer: {"value": 550.75, "unit": "kWh"}
